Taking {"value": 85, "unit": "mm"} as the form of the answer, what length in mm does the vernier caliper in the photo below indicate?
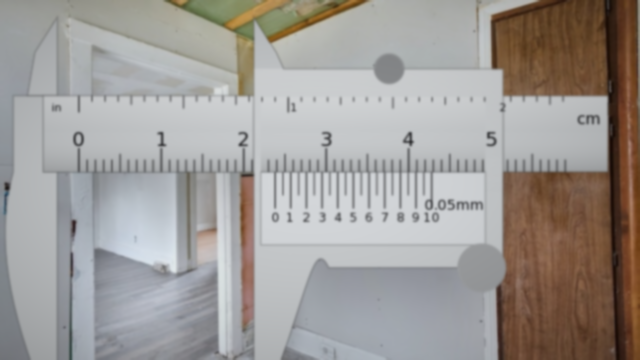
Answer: {"value": 23.8, "unit": "mm"}
